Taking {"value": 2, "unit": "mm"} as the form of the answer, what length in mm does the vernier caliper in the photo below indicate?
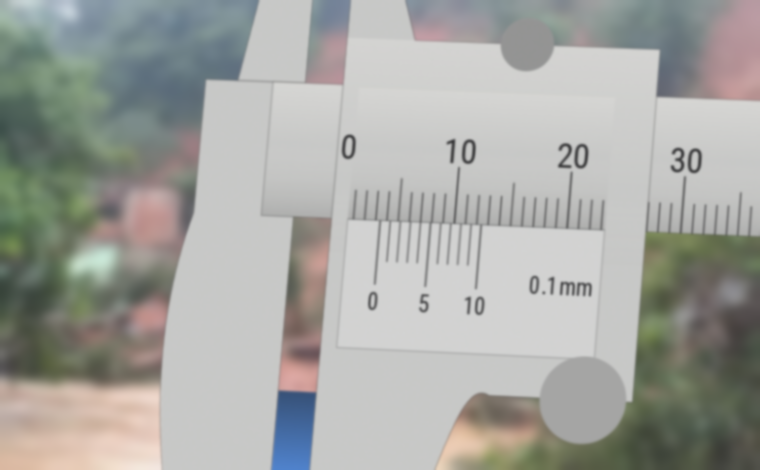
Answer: {"value": 3.4, "unit": "mm"}
